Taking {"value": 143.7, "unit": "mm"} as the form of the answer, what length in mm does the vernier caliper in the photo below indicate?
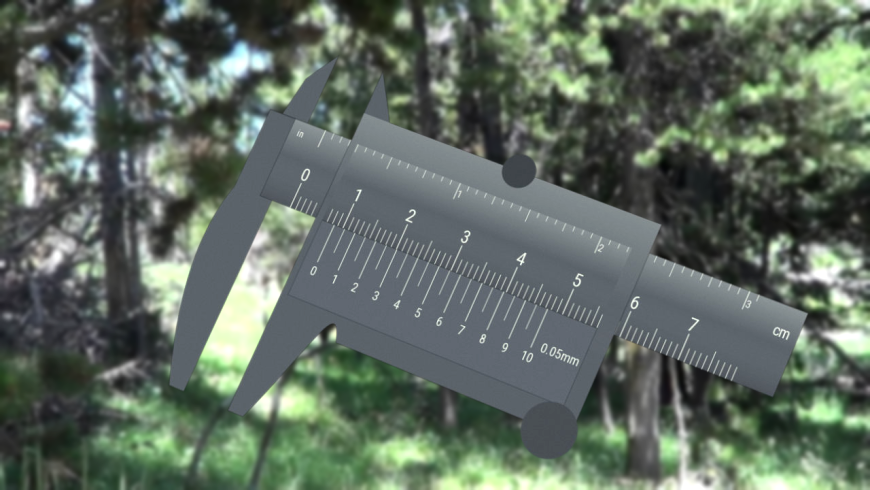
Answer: {"value": 8.4, "unit": "mm"}
